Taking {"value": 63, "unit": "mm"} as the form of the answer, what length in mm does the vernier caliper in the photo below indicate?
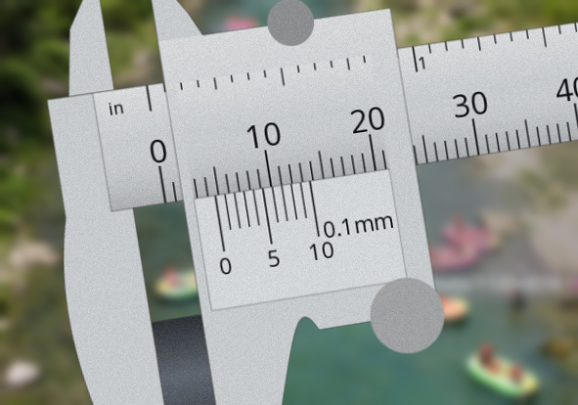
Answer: {"value": 4.7, "unit": "mm"}
